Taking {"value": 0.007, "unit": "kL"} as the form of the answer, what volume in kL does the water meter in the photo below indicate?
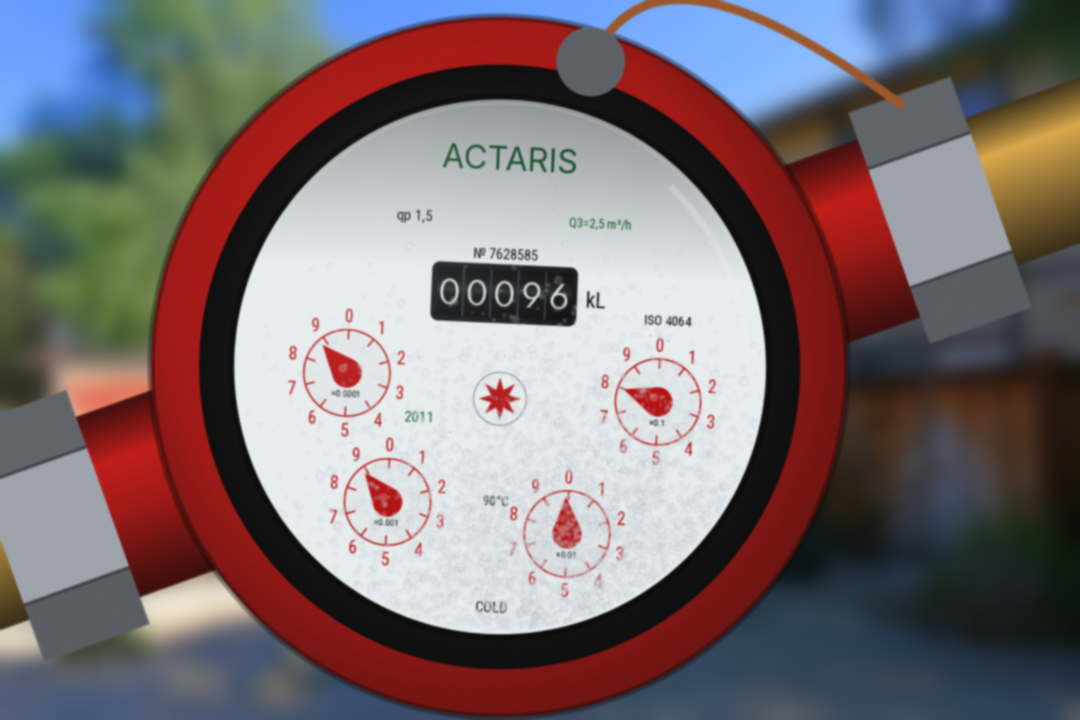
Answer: {"value": 96.7988, "unit": "kL"}
